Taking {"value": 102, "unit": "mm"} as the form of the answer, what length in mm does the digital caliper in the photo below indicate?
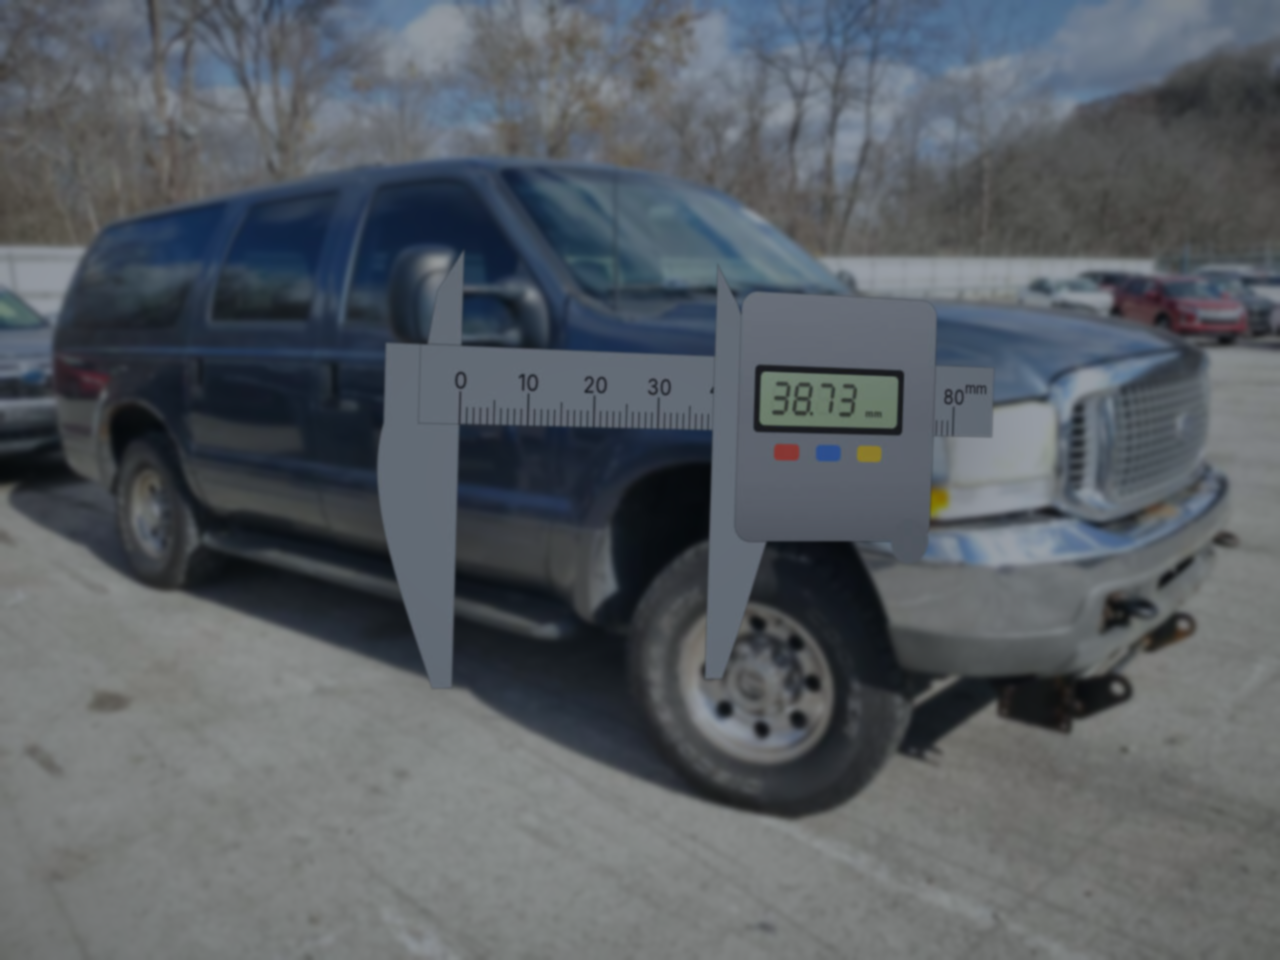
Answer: {"value": 38.73, "unit": "mm"}
